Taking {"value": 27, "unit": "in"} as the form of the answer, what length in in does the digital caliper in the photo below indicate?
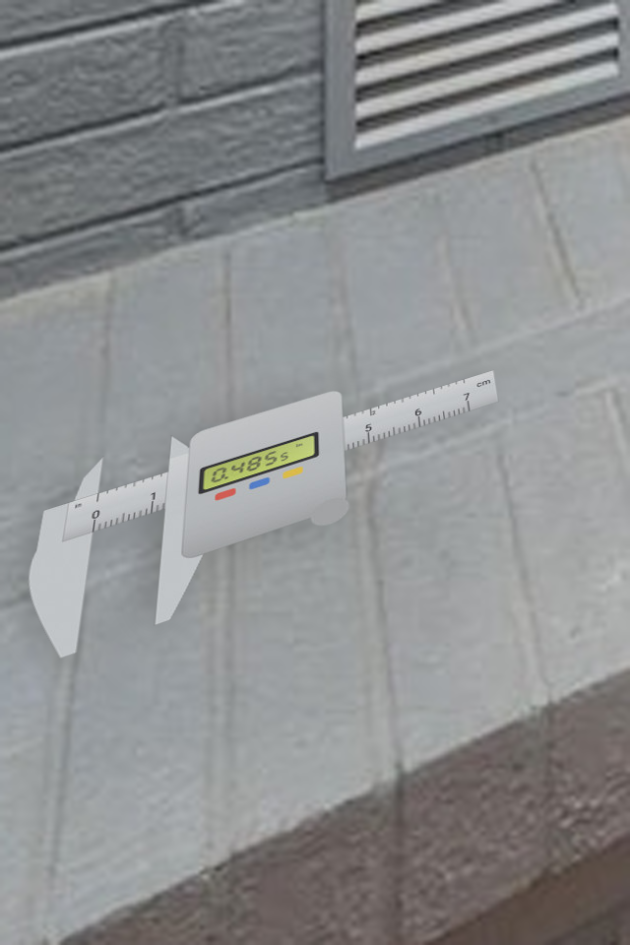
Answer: {"value": 0.4855, "unit": "in"}
